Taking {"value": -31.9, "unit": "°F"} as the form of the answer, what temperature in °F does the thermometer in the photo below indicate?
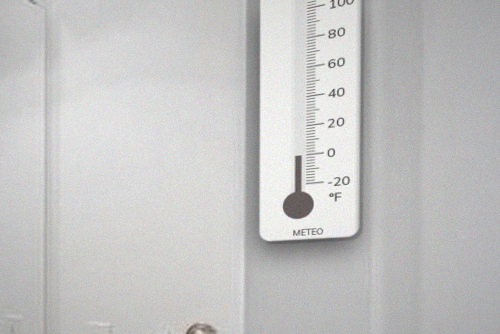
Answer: {"value": 0, "unit": "°F"}
